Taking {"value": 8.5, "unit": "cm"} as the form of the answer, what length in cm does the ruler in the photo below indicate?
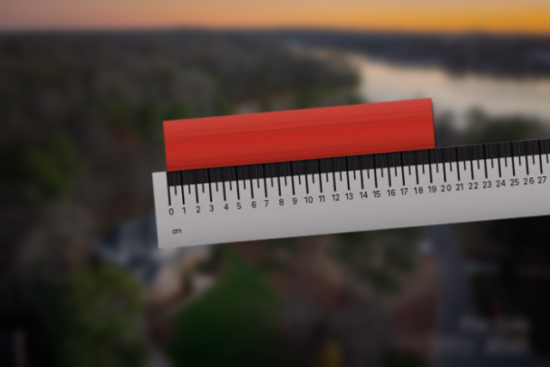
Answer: {"value": 19.5, "unit": "cm"}
